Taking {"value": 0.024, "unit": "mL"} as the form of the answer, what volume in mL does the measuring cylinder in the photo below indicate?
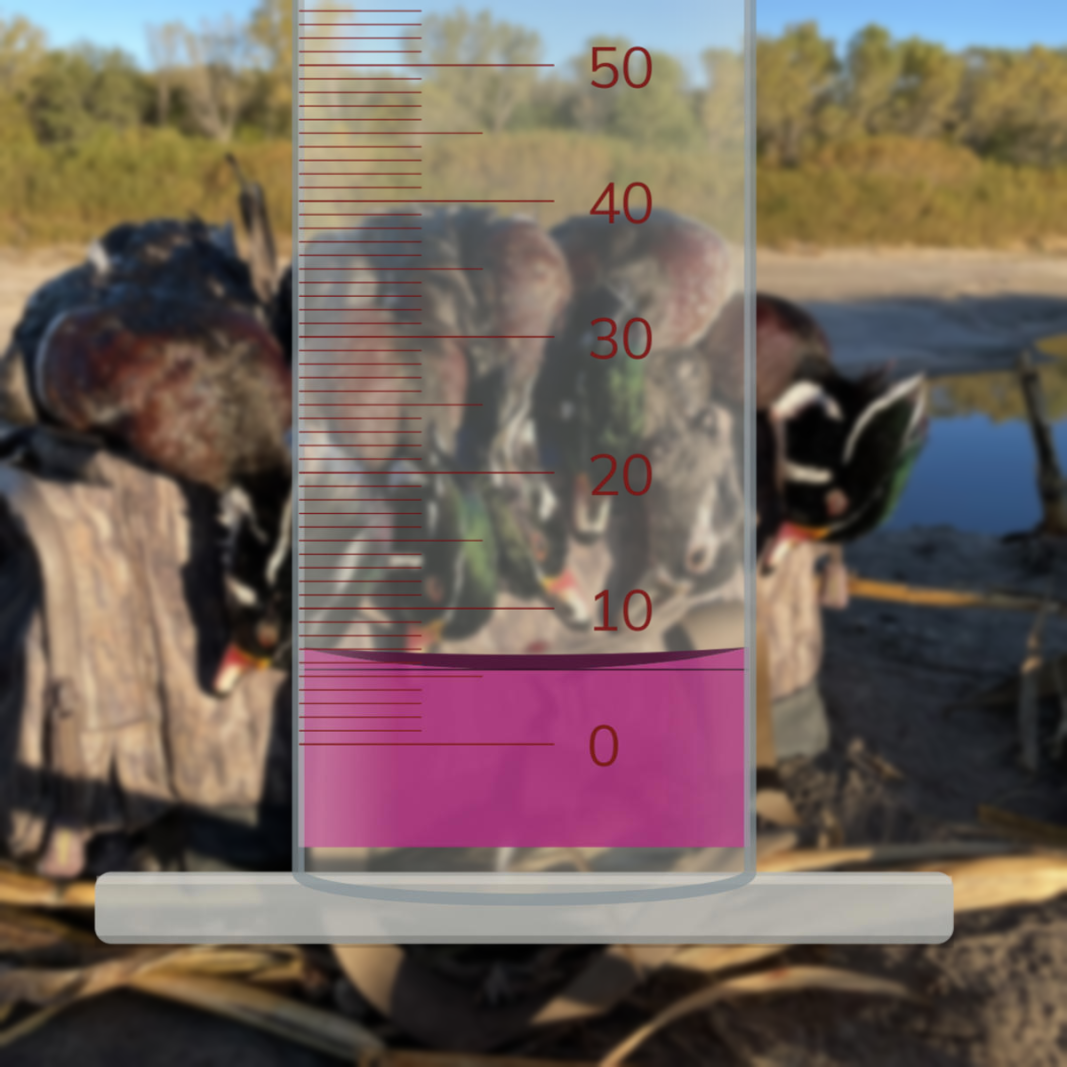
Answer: {"value": 5.5, "unit": "mL"}
